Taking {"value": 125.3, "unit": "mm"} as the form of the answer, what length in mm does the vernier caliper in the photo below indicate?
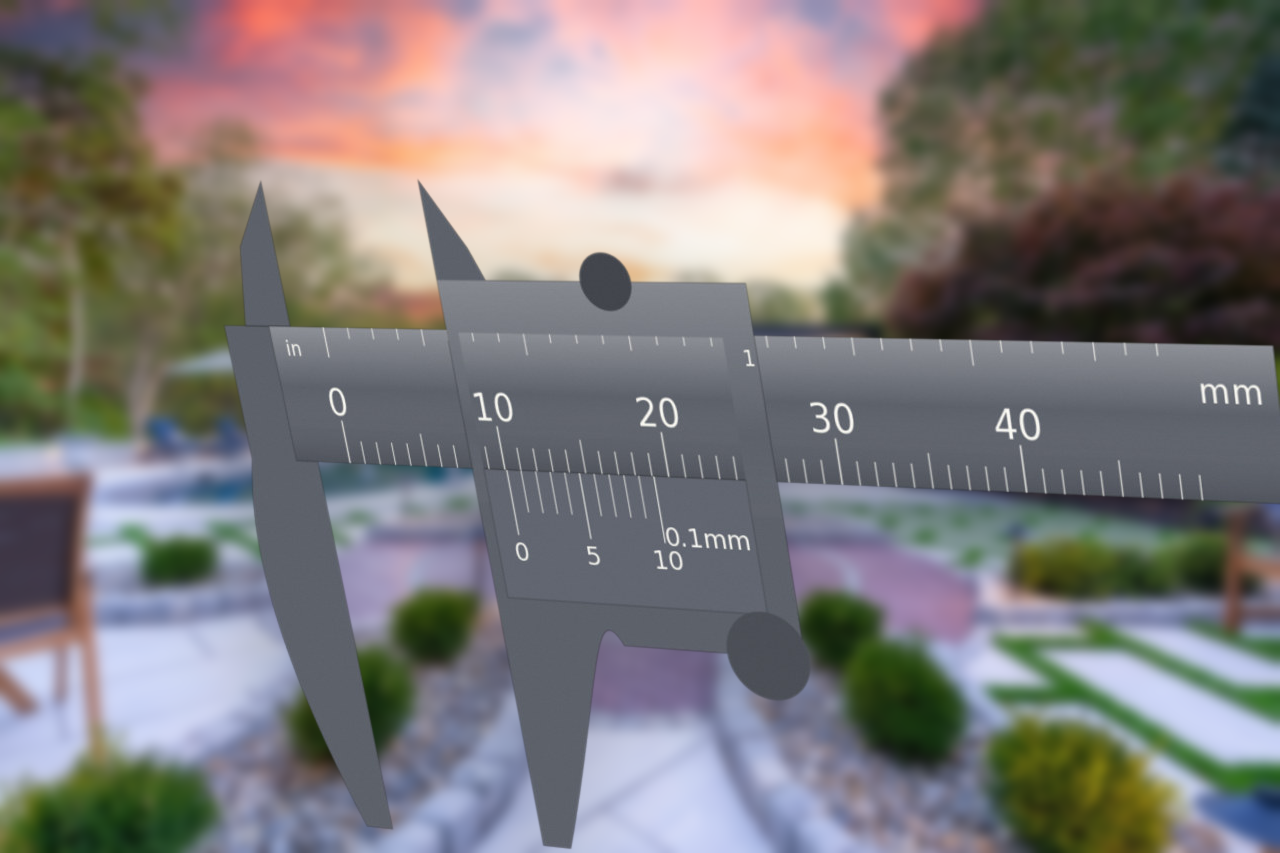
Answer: {"value": 10.1, "unit": "mm"}
